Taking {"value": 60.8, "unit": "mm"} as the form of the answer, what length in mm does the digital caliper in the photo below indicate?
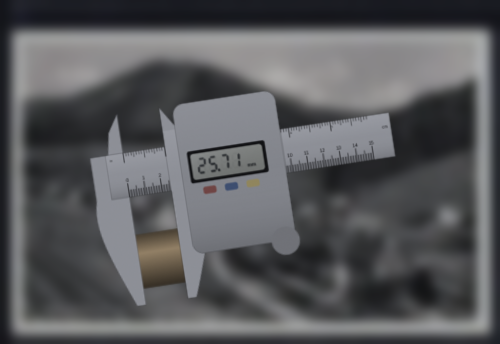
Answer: {"value": 25.71, "unit": "mm"}
